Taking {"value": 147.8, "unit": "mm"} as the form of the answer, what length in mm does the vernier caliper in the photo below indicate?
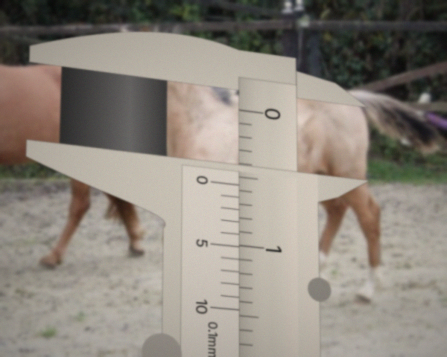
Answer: {"value": 5.6, "unit": "mm"}
